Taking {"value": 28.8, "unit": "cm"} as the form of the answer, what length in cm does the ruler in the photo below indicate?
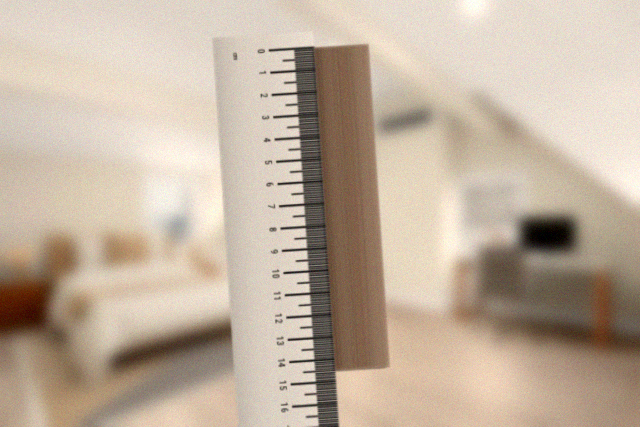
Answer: {"value": 14.5, "unit": "cm"}
